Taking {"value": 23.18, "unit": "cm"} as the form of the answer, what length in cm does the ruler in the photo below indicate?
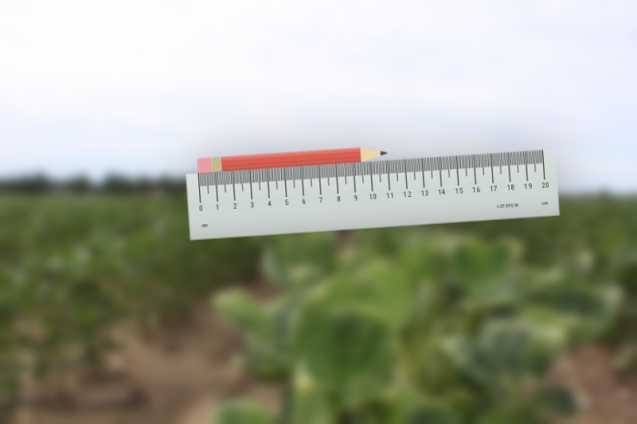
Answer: {"value": 11, "unit": "cm"}
